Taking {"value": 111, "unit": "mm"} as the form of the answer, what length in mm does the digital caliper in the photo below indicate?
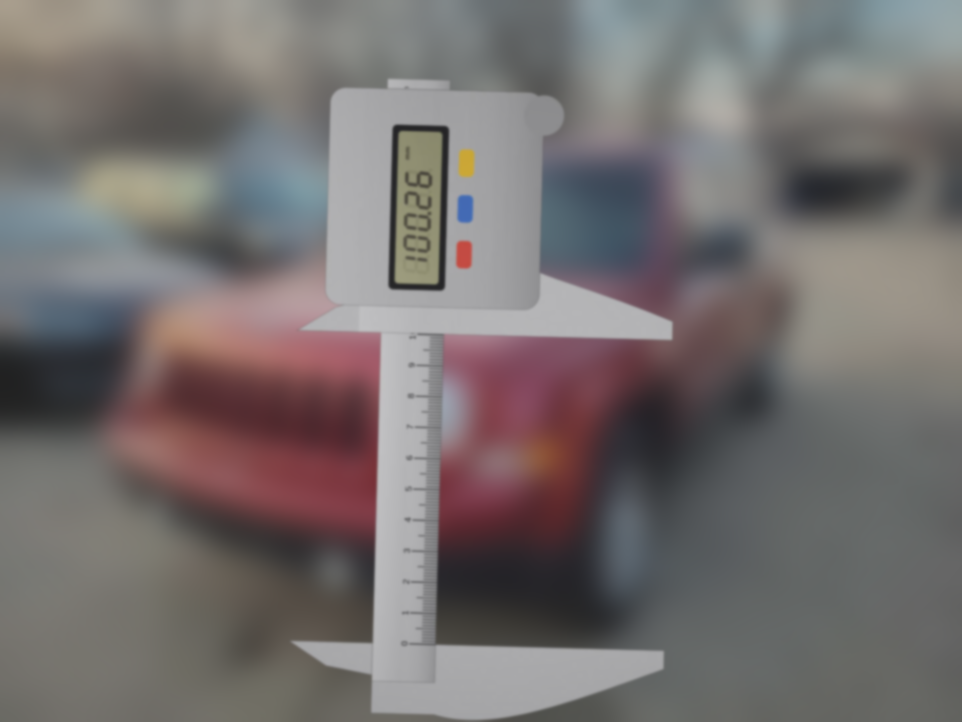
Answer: {"value": 100.26, "unit": "mm"}
